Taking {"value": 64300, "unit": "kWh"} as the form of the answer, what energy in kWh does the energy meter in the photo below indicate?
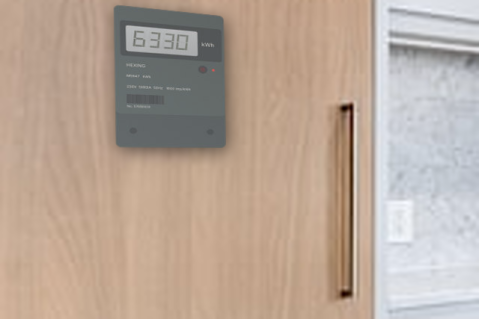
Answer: {"value": 6330, "unit": "kWh"}
